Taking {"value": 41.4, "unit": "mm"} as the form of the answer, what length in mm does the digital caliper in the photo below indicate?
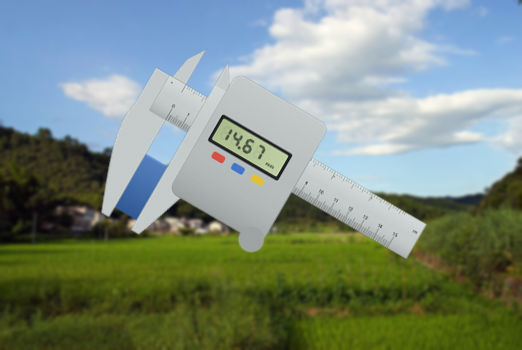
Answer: {"value": 14.67, "unit": "mm"}
